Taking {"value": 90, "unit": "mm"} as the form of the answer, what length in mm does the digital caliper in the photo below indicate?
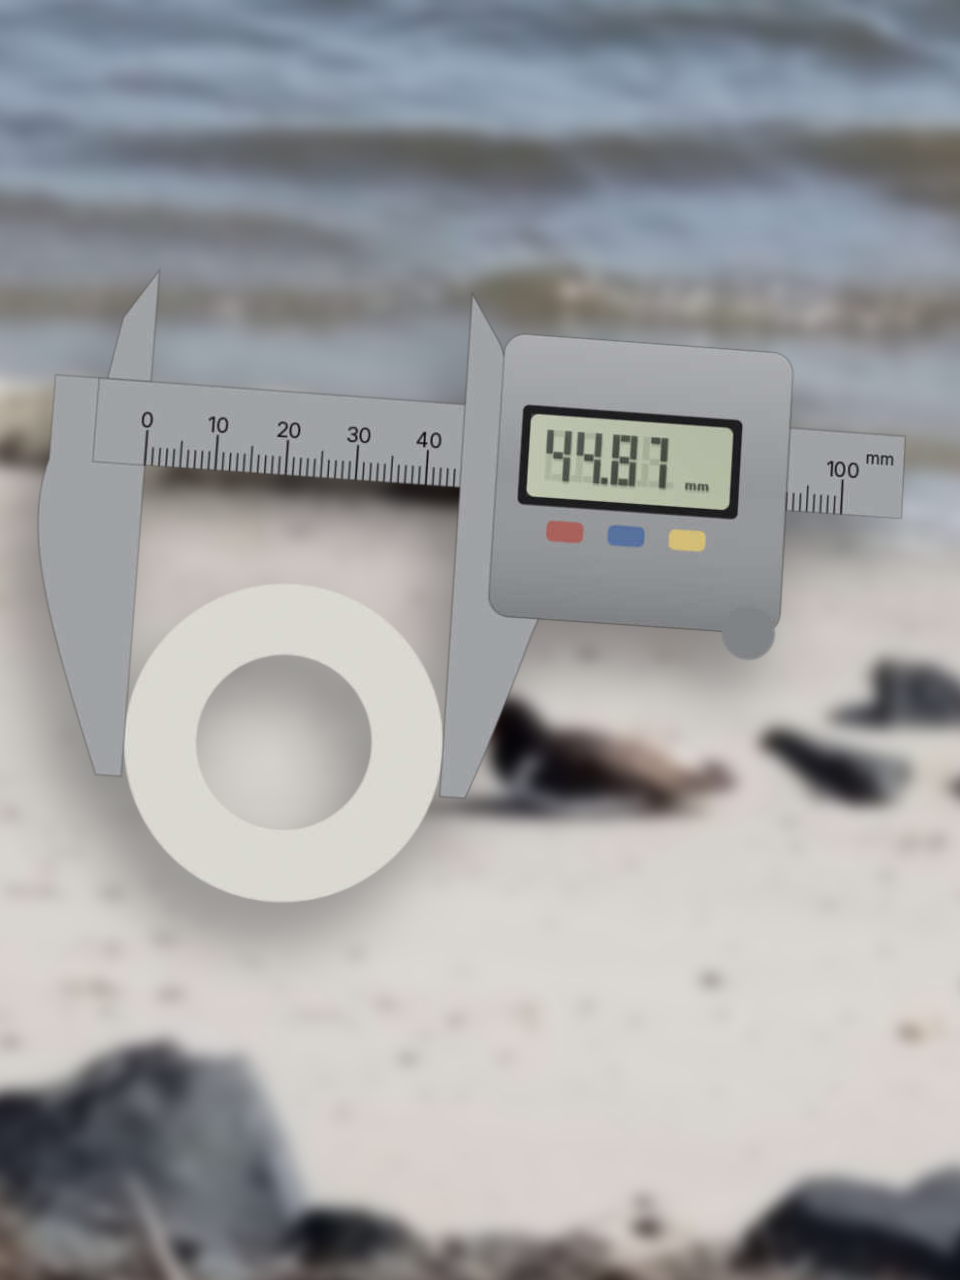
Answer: {"value": 44.87, "unit": "mm"}
